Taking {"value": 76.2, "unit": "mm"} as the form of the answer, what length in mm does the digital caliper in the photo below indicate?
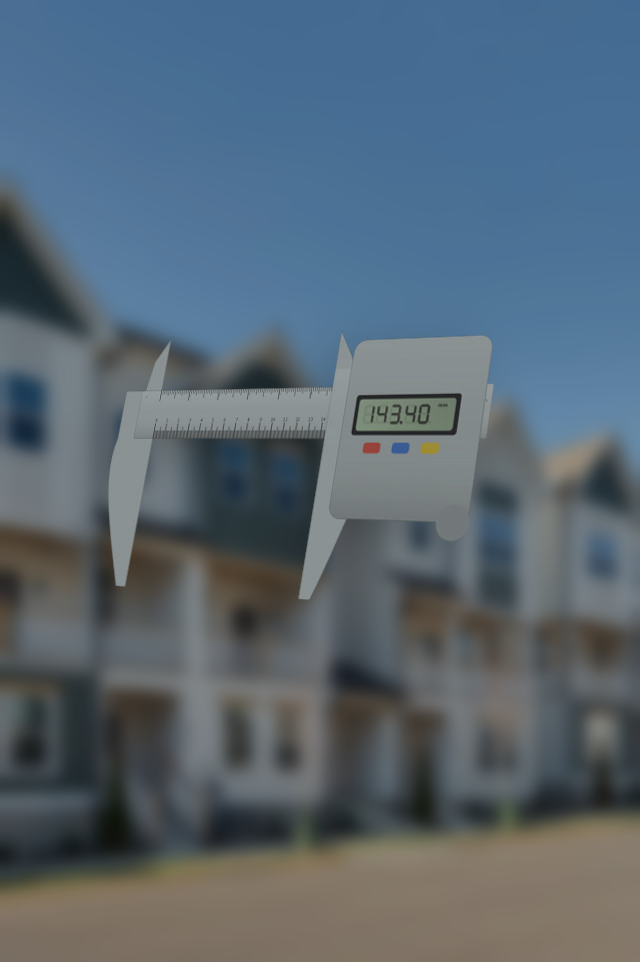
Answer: {"value": 143.40, "unit": "mm"}
